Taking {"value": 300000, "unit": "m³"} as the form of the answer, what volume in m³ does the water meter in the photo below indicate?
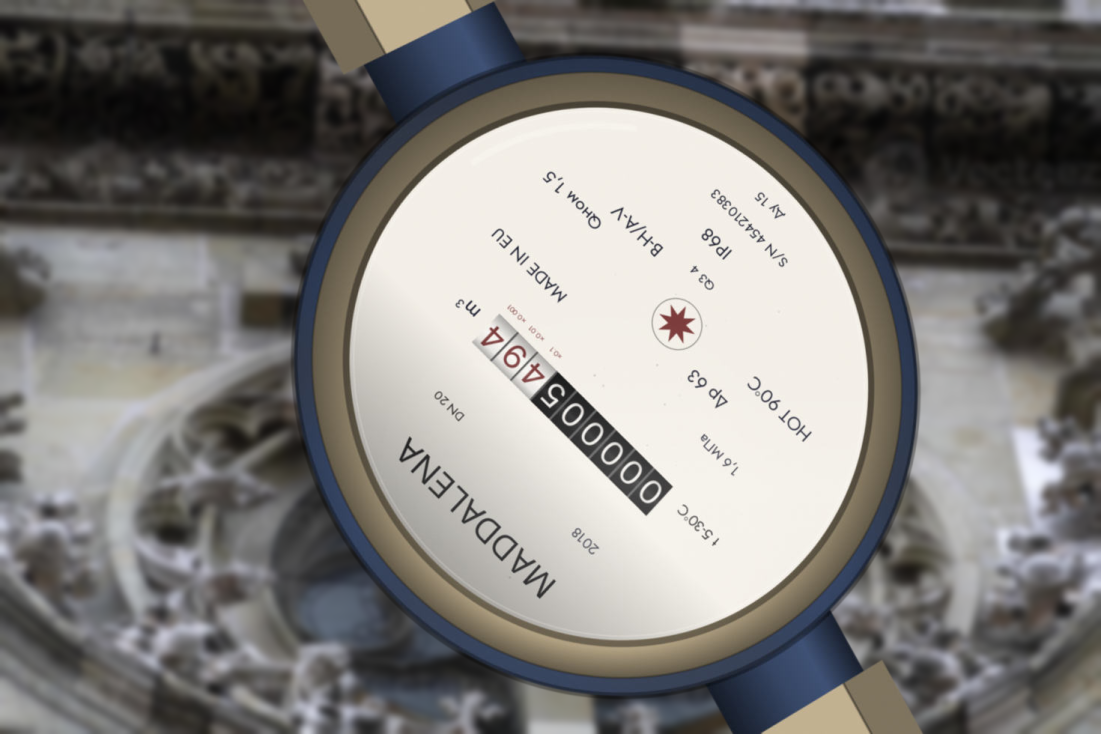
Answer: {"value": 5.494, "unit": "m³"}
